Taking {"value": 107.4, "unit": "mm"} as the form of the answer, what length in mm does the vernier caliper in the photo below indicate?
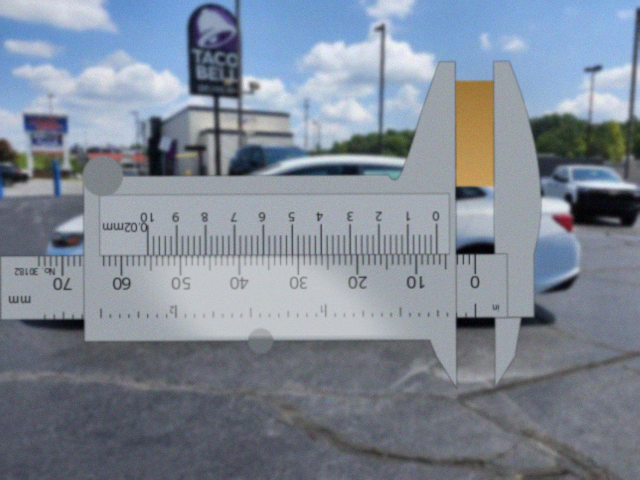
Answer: {"value": 6.5, "unit": "mm"}
